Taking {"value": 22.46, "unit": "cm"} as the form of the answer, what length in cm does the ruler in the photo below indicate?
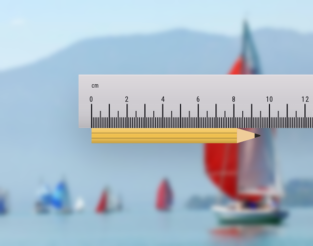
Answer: {"value": 9.5, "unit": "cm"}
